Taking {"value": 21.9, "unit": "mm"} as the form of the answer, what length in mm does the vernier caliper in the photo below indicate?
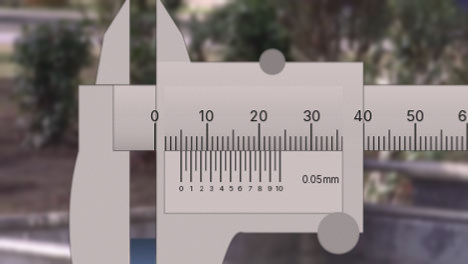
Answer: {"value": 5.0, "unit": "mm"}
